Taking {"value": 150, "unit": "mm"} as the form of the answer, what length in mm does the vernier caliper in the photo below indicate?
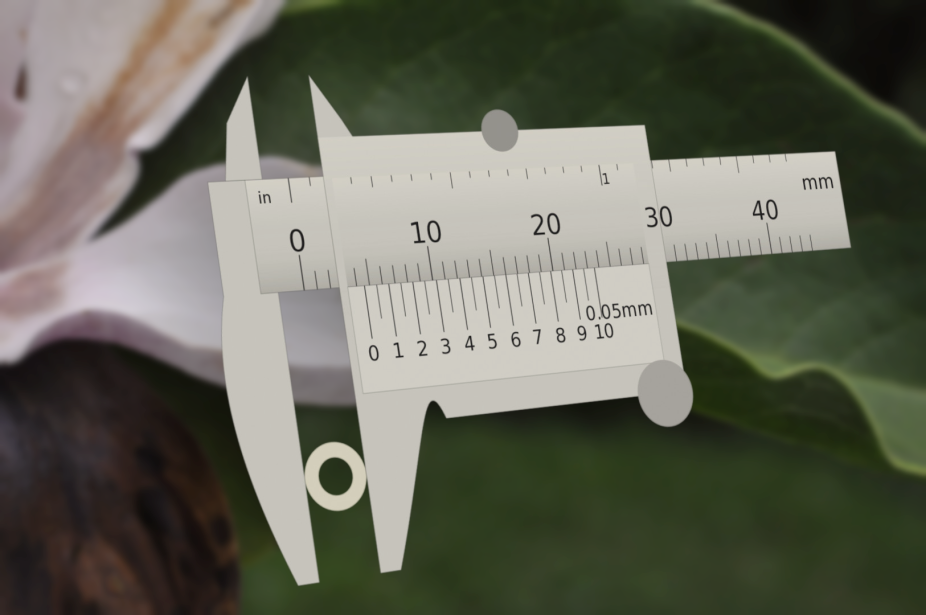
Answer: {"value": 4.6, "unit": "mm"}
